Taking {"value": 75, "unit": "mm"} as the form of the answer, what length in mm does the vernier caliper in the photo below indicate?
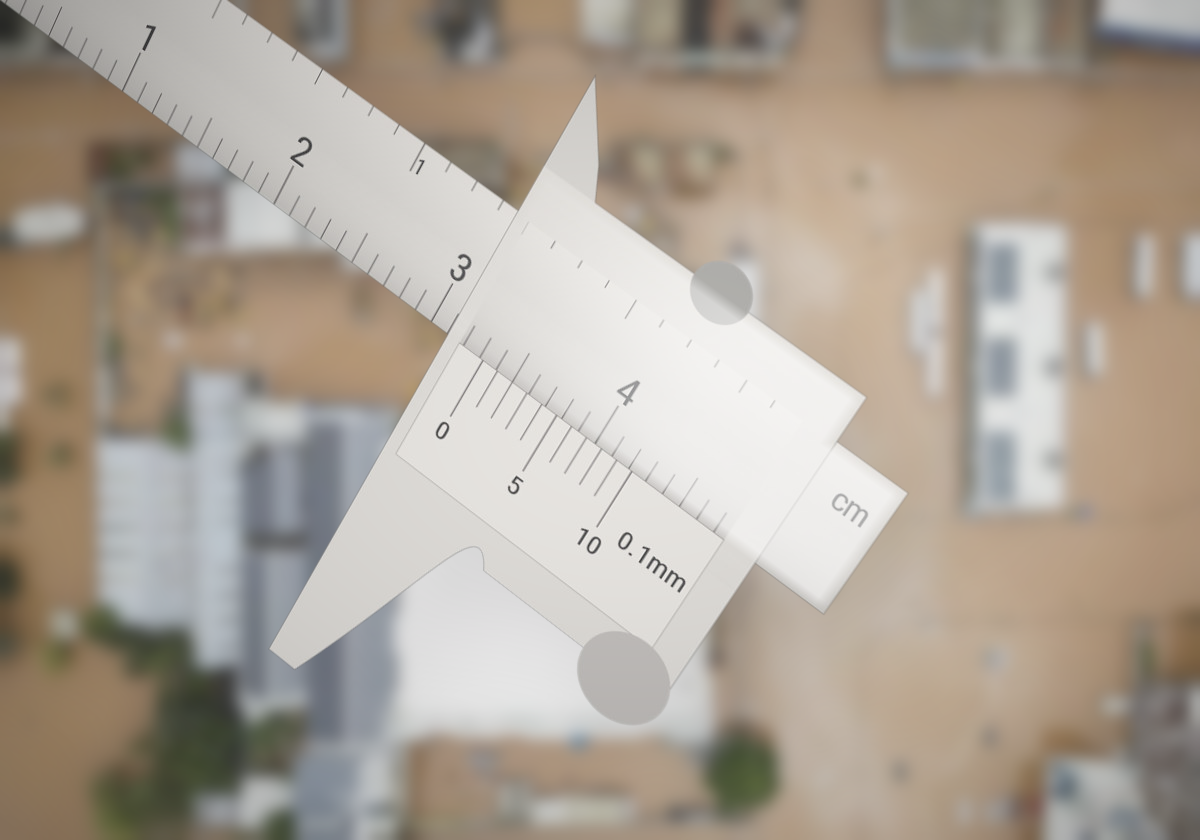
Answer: {"value": 33.2, "unit": "mm"}
